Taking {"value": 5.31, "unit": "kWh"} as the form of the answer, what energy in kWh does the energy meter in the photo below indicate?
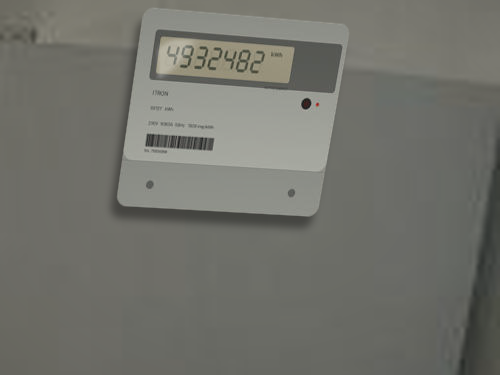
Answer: {"value": 4932482, "unit": "kWh"}
